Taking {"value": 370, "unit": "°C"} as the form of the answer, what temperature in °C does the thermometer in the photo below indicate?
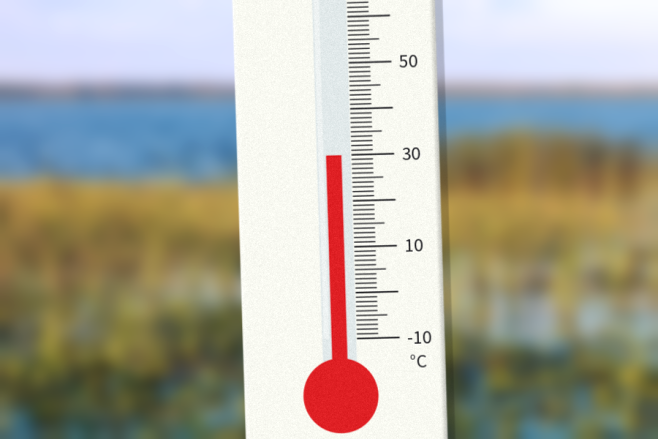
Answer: {"value": 30, "unit": "°C"}
